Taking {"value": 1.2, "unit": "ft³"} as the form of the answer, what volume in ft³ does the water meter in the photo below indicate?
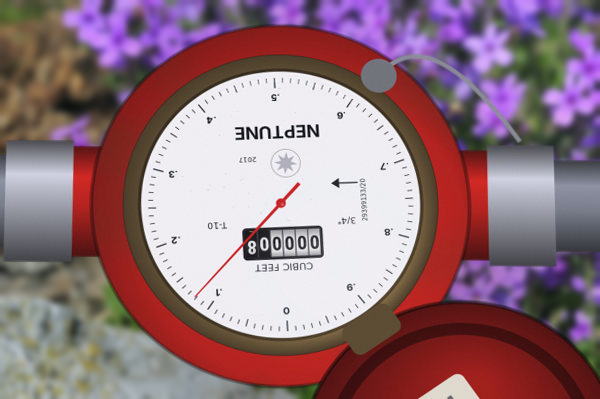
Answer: {"value": 8.12, "unit": "ft³"}
